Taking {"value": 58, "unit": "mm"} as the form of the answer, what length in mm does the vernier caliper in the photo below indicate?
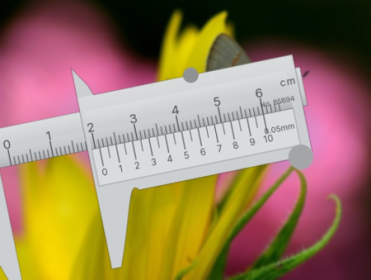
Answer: {"value": 21.0, "unit": "mm"}
